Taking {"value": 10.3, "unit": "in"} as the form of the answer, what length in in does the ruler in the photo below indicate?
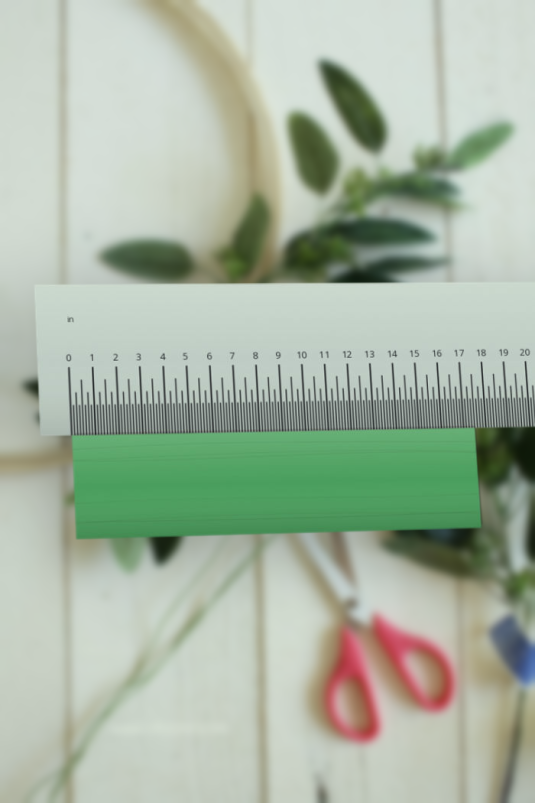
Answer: {"value": 17.5, "unit": "in"}
